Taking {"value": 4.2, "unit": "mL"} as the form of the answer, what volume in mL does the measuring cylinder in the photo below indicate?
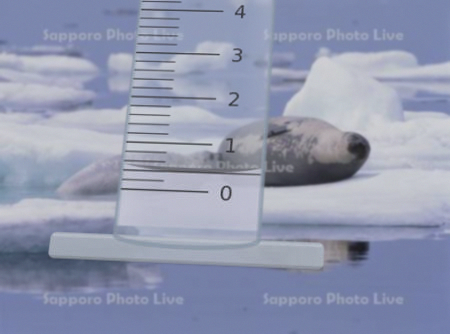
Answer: {"value": 0.4, "unit": "mL"}
